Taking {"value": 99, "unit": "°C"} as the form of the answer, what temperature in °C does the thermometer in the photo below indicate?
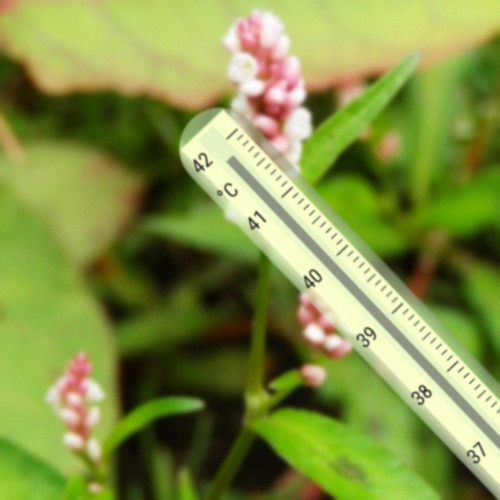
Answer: {"value": 41.8, "unit": "°C"}
